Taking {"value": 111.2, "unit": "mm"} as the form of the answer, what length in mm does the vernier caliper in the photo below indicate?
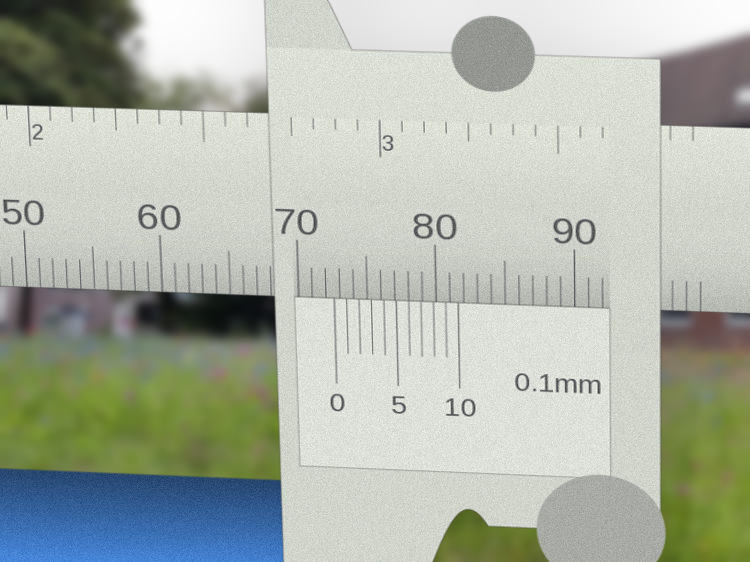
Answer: {"value": 72.6, "unit": "mm"}
